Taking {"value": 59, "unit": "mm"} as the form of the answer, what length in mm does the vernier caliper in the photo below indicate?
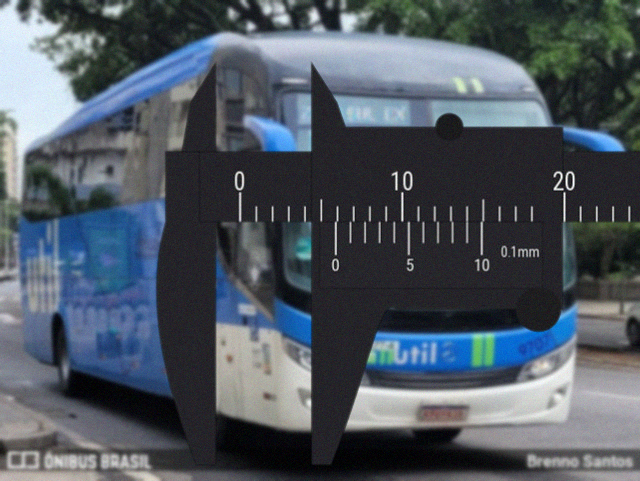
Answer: {"value": 5.9, "unit": "mm"}
